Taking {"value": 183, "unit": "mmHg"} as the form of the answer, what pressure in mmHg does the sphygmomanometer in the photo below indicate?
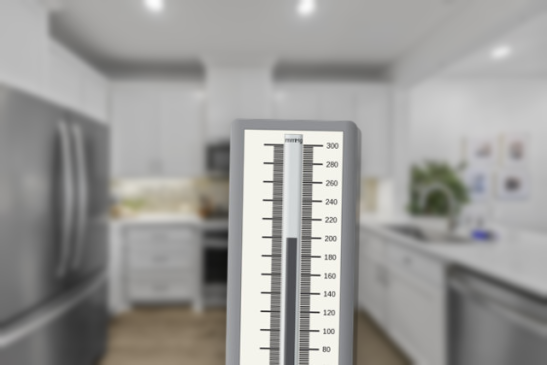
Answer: {"value": 200, "unit": "mmHg"}
